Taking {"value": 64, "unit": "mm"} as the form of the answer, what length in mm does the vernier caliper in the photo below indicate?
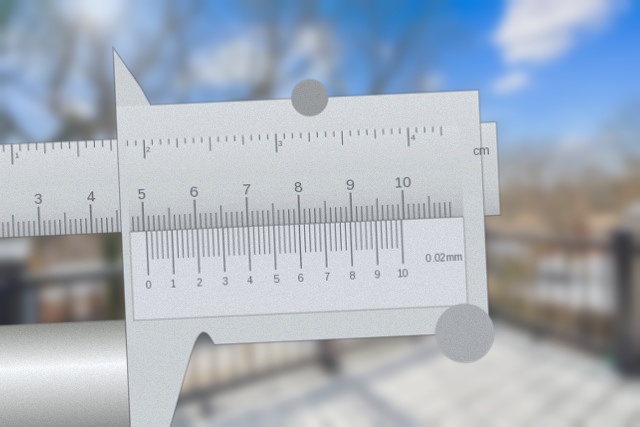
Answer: {"value": 50.5, "unit": "mm"}
